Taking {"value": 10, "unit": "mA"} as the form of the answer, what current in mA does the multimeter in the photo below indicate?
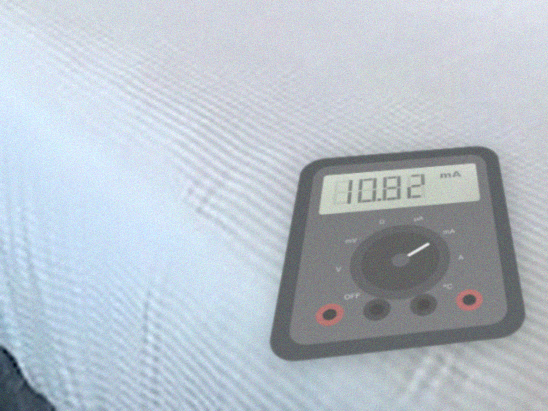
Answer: {"value": 10.82, "unit": "mA"}
